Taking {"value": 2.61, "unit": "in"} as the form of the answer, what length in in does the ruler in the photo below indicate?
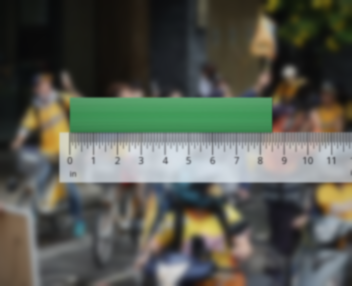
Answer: {"value": 8.5, "unit": "in"}
